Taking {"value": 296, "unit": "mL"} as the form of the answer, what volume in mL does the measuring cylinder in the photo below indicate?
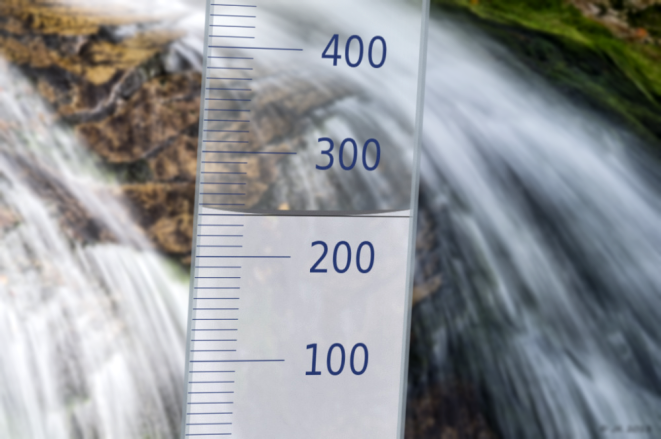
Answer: {"value": 240, "unit": "mL"}
